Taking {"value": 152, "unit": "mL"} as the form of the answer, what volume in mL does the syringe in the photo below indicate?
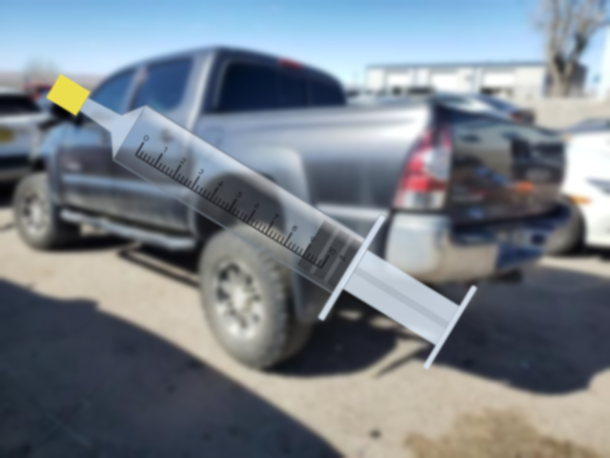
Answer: {"value": 9, "unit": "mL"}
